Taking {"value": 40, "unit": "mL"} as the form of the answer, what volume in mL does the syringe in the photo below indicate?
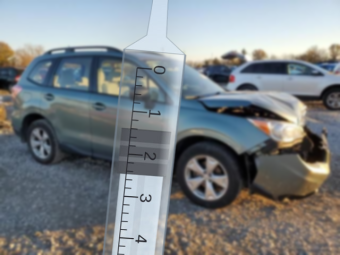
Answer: {"value": 1.4, "unit": "mL"}
